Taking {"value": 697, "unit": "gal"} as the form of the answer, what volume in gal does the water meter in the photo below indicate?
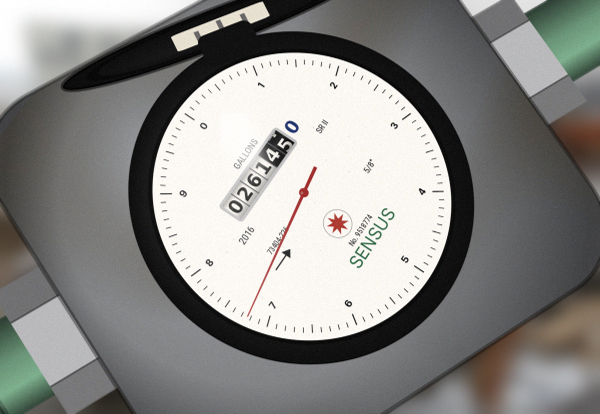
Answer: {"value": 261447.2, "unit": "gal"}
